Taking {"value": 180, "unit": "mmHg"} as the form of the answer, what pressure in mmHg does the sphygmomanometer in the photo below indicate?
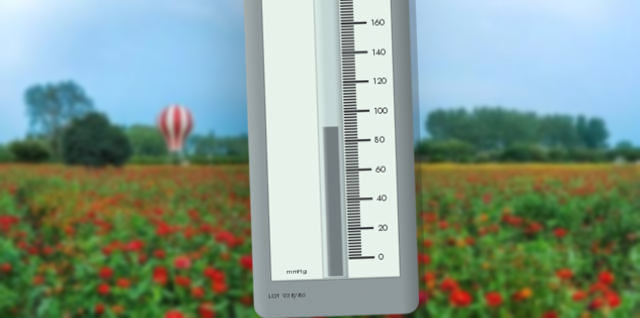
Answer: {"value": 90, "unit": "mmHg"}
